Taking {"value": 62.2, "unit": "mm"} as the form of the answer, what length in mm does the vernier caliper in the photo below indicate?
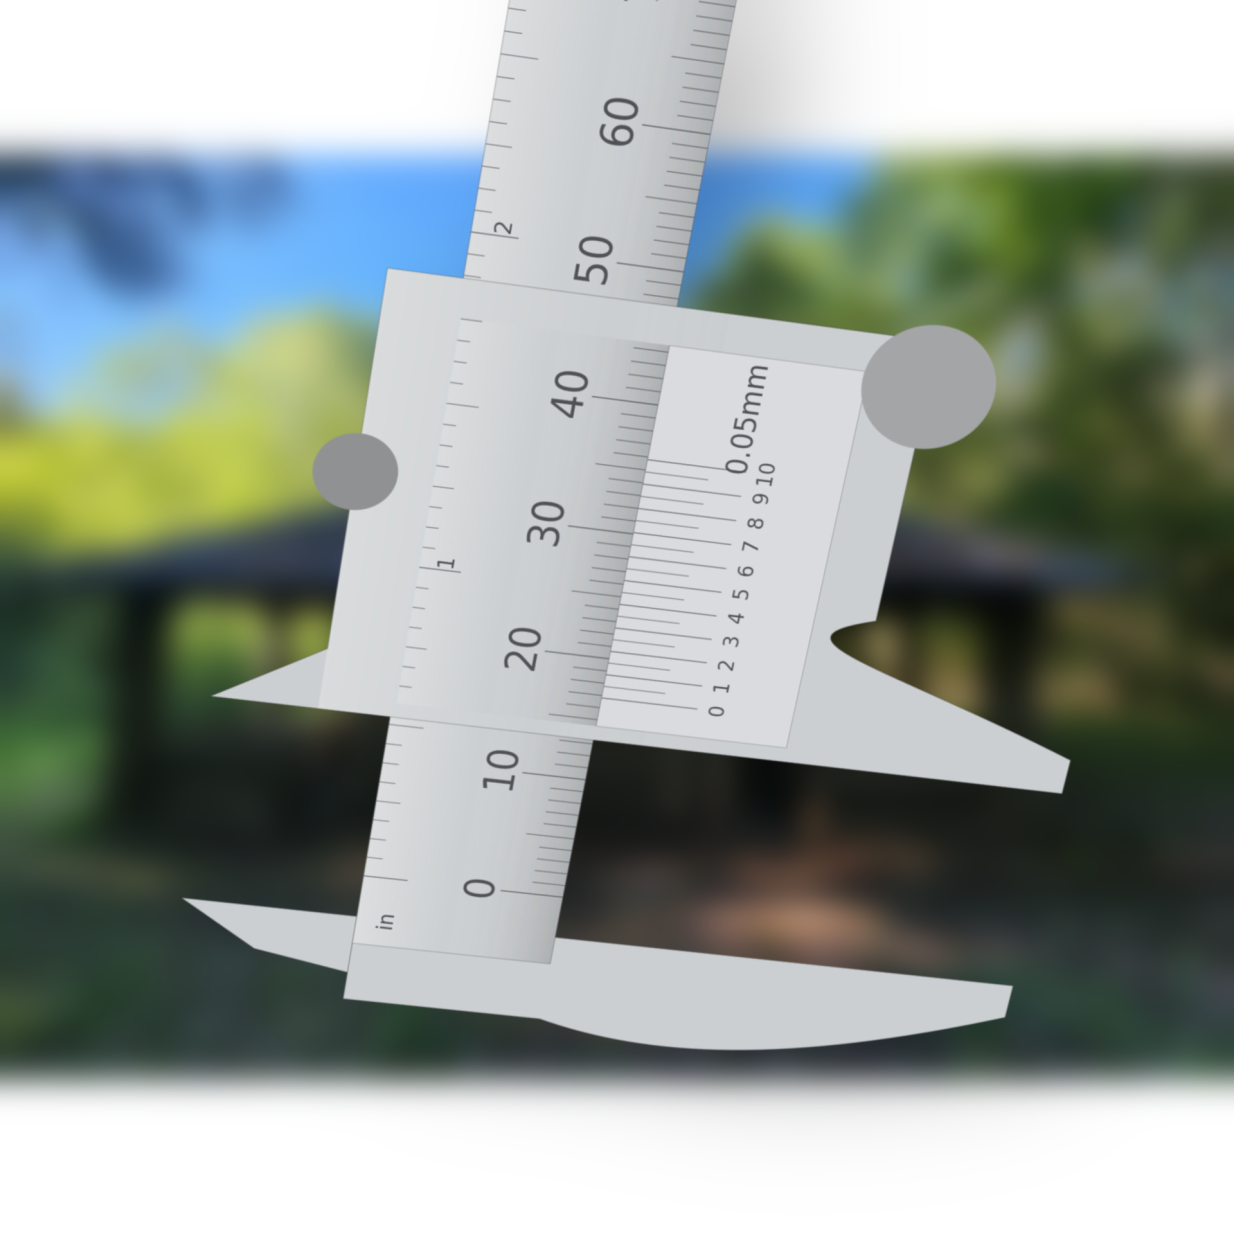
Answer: {"value": 16.8, "unit": "mm"}
